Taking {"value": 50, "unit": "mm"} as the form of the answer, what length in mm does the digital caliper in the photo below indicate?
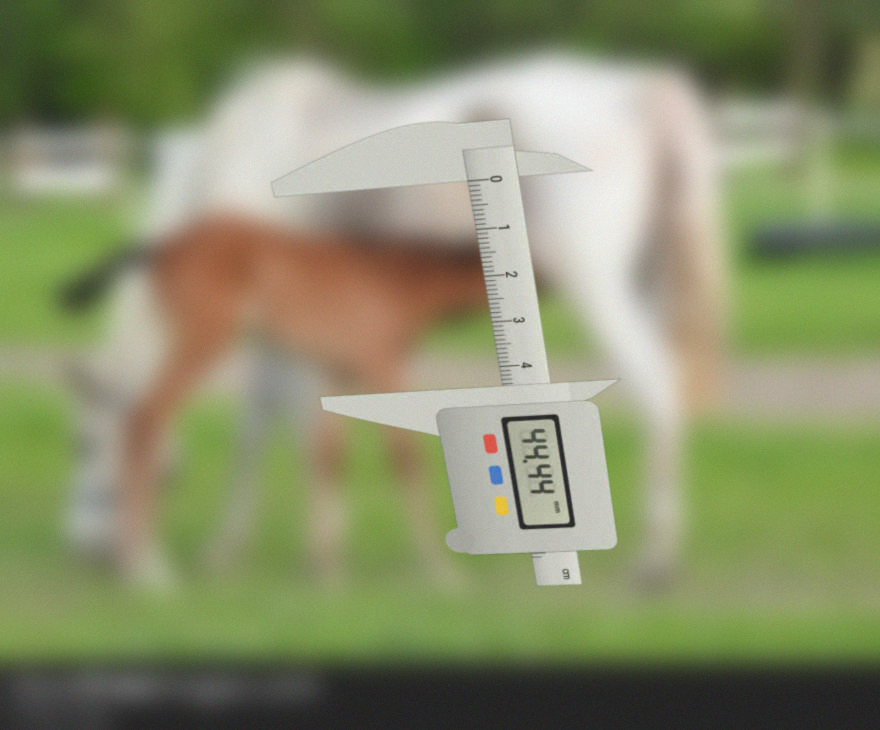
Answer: {"value": 44.44, "unit": "mm"}
